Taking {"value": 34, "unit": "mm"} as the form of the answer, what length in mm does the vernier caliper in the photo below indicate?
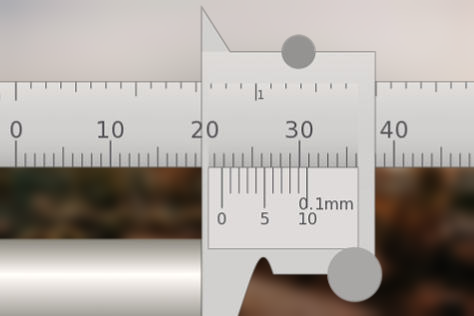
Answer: {"value": 21.8, "unit": "mm"}
